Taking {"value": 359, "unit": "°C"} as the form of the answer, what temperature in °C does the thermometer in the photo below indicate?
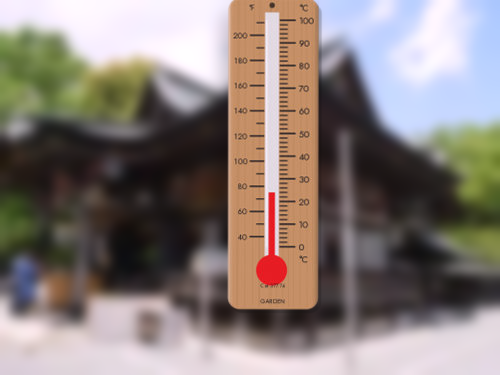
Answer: {"value": 24, "unit": "°C"}
